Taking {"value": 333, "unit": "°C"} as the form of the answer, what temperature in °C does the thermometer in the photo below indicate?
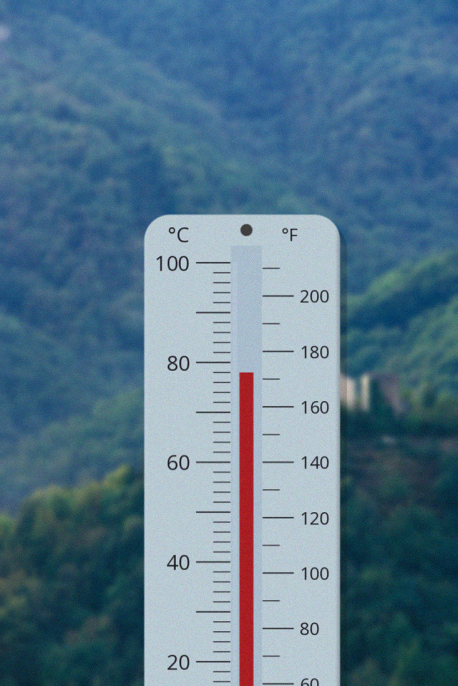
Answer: {"value": 78, "unit": "°C"}
